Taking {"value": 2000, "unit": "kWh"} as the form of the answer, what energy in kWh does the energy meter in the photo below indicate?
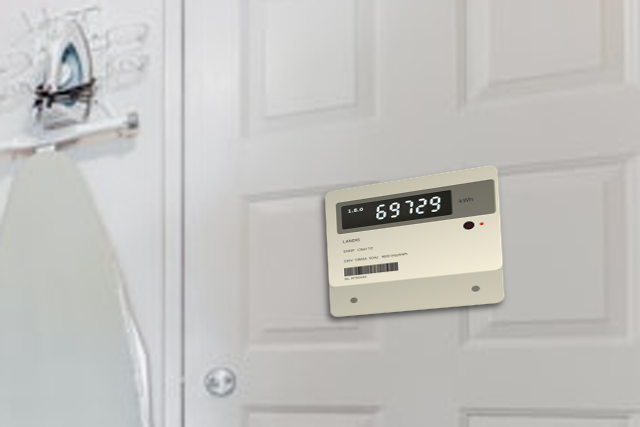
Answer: {"value": 69729, "unit": "kWh"}
